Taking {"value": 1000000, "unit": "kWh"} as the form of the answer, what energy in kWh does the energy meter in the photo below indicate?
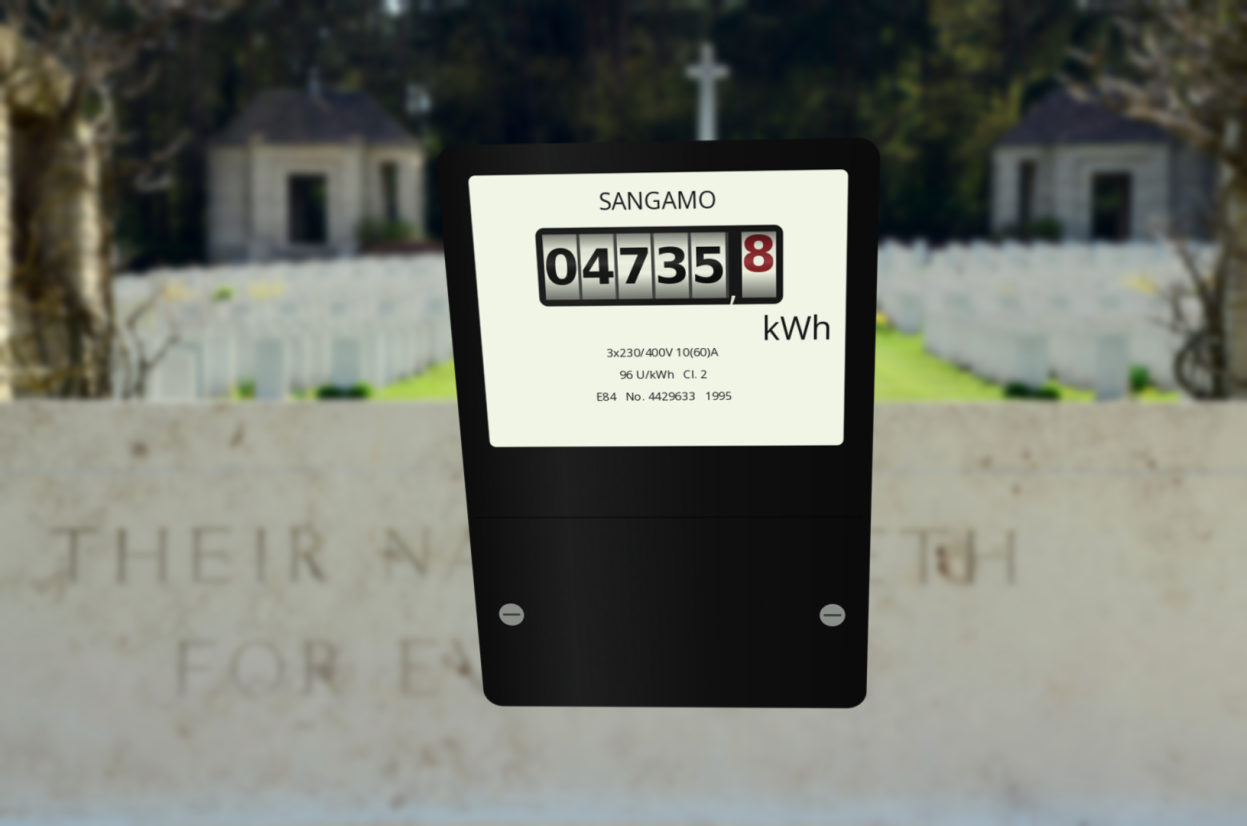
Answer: {"value": 4735.8, "unit": "kWh"}
